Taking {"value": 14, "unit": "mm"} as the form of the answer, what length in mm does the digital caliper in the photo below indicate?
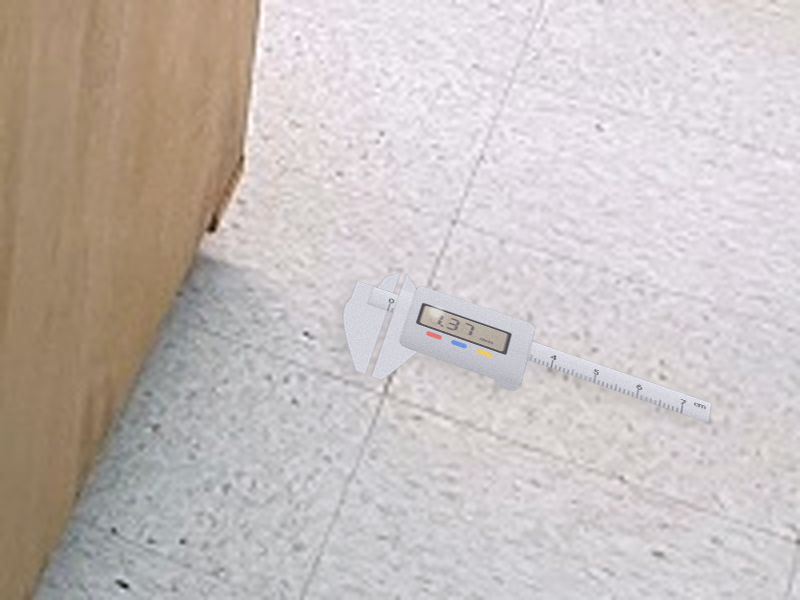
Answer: {"value": 1.37, "unit": "mm"}
